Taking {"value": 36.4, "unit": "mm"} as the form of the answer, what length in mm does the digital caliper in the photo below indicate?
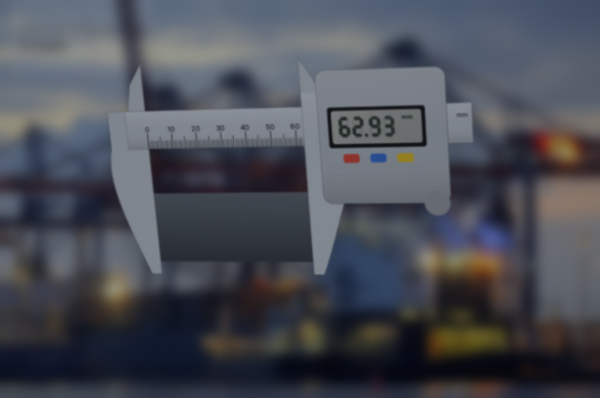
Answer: {"value": 62.93, "unit": "mm"}
